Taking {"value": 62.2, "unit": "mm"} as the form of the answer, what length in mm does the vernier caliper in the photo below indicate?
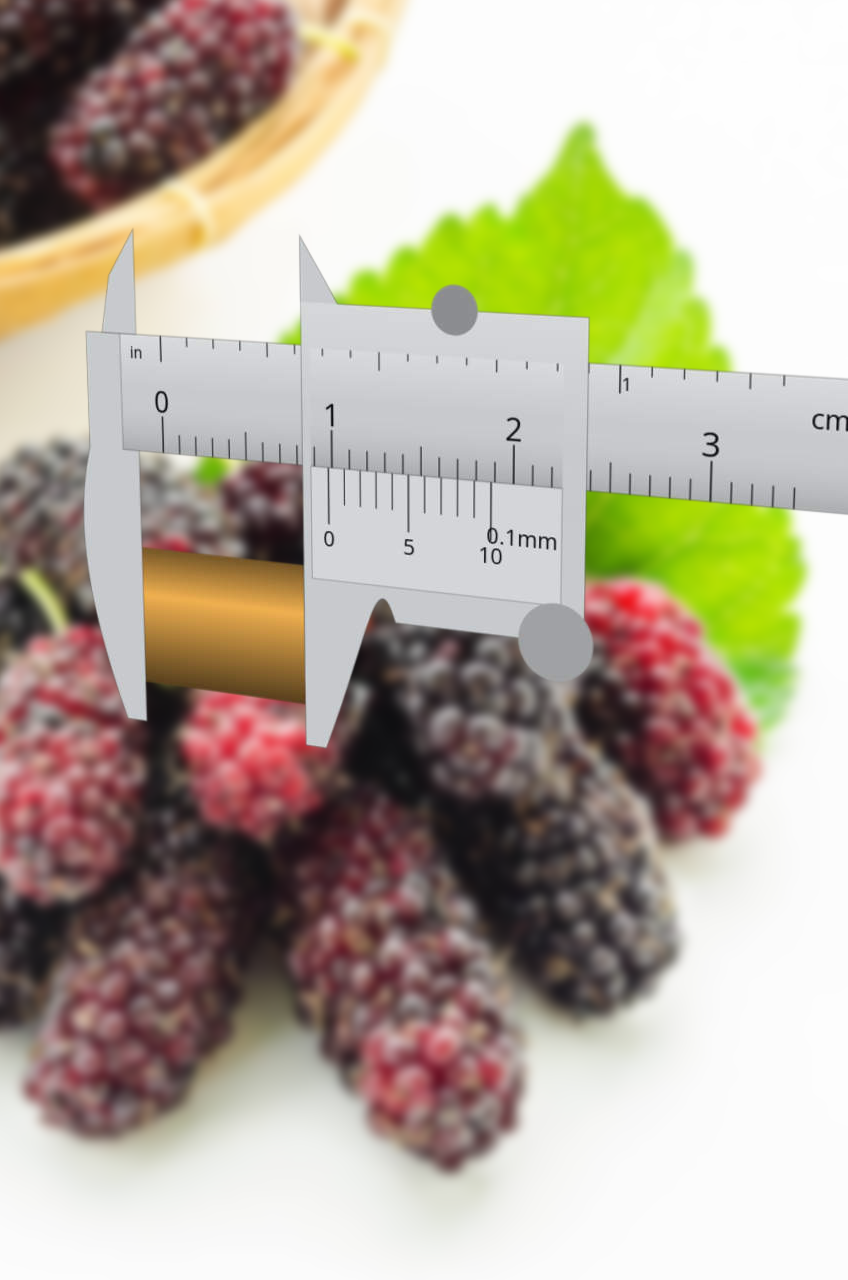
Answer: {"value": 9.8, "unit": "mm"}
